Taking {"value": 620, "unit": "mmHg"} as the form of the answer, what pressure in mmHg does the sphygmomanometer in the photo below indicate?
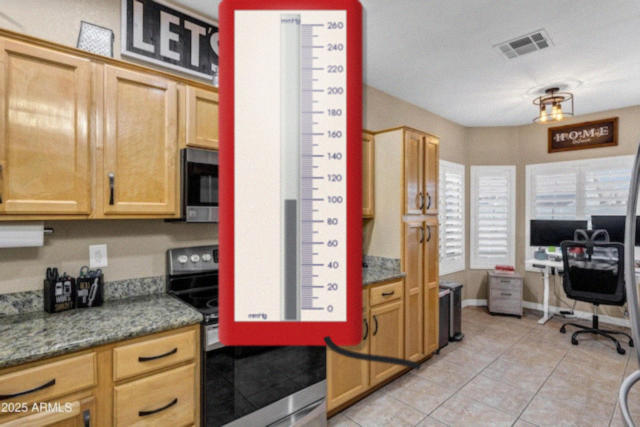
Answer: {"value": 100, "unit": "mmHg"}
